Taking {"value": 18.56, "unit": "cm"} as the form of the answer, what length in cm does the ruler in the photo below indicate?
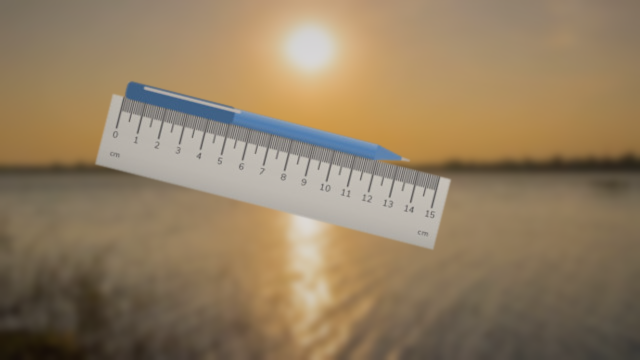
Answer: {"value": 13.5, "unit": "cm"}
